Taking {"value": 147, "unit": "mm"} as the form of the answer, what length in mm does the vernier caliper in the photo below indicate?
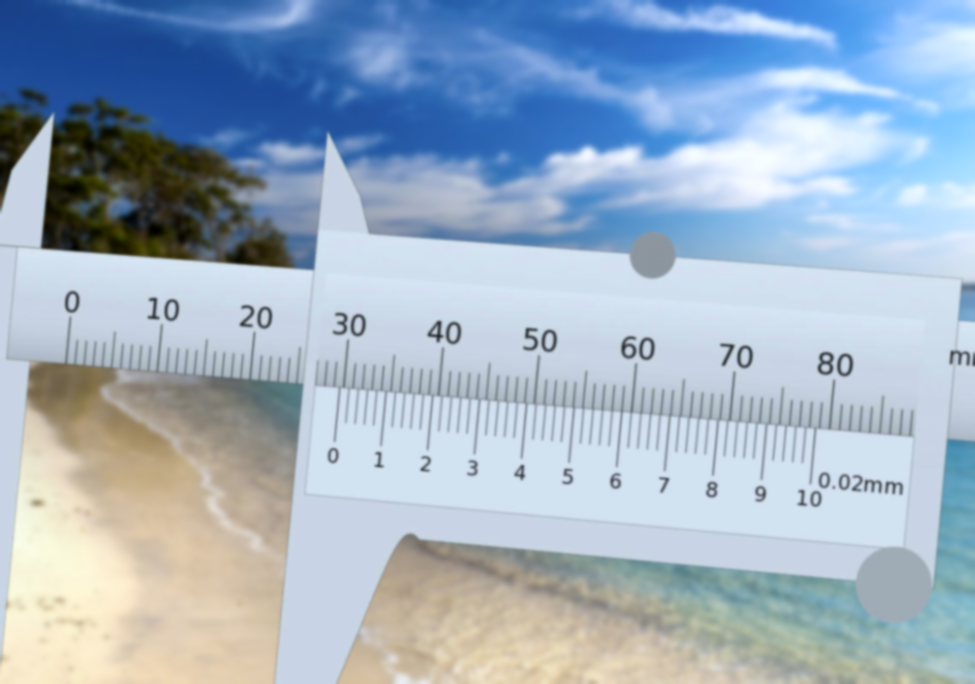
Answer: {"value": 29.6, "unit": "mm"}
